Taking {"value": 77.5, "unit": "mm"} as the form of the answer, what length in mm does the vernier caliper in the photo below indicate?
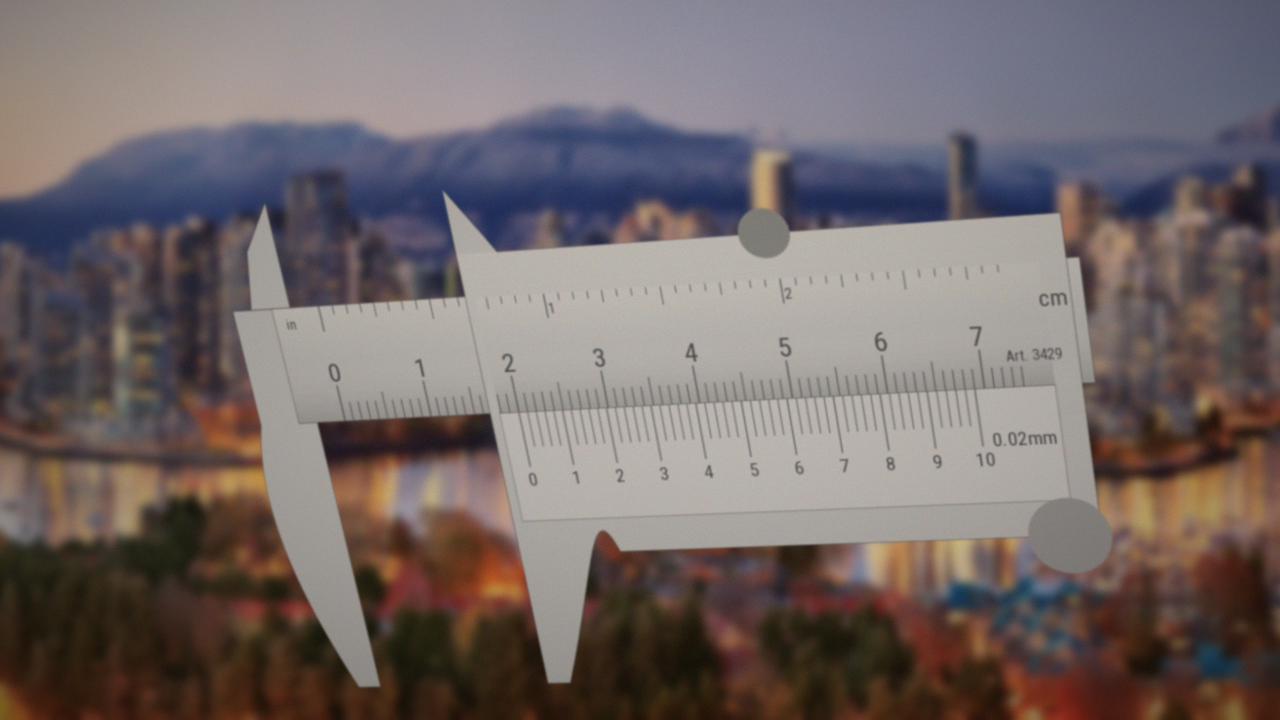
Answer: {"value": 20.0, "unit": "mm"}
